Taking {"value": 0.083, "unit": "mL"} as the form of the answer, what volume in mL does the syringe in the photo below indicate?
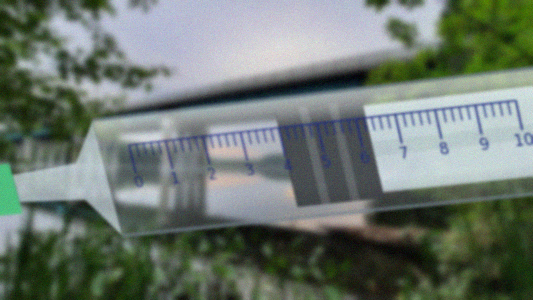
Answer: {"value": 4, "unit": "mL"}
